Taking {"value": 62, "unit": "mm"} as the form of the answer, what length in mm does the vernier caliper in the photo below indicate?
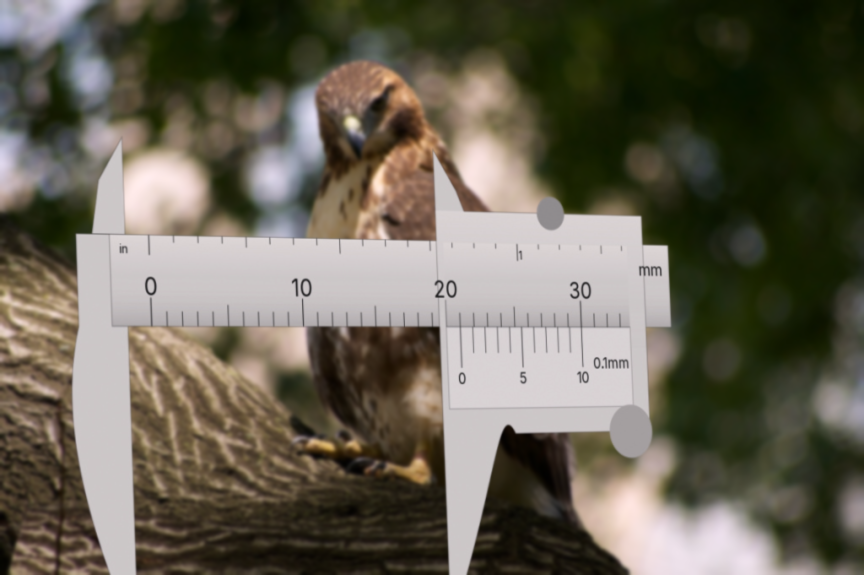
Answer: {"value": 21.0, "unit": "mm"}
